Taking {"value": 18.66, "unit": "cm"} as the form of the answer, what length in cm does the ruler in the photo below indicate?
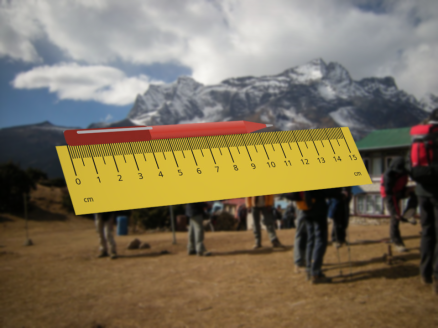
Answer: {"value": 11, "unit": "cm"}
